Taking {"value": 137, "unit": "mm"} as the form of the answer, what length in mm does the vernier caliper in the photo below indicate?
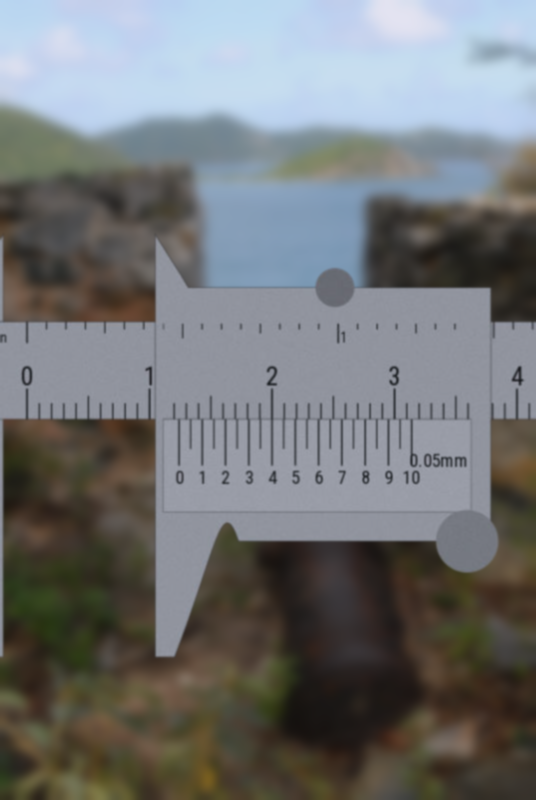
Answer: {"value": 12.4, "unit": "mm"}
